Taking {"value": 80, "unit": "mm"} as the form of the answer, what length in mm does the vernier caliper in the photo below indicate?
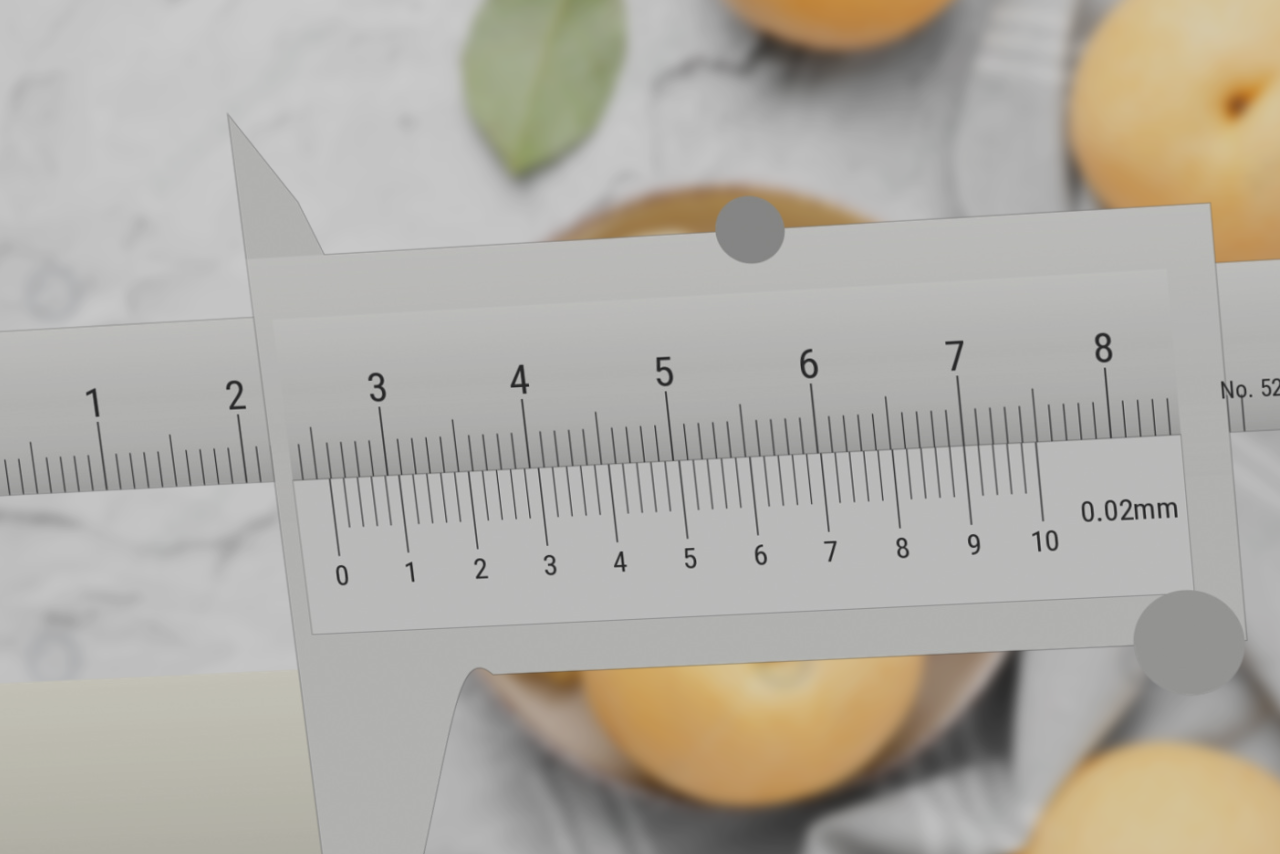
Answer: {"value": 25.9, "unit": "mm"}
